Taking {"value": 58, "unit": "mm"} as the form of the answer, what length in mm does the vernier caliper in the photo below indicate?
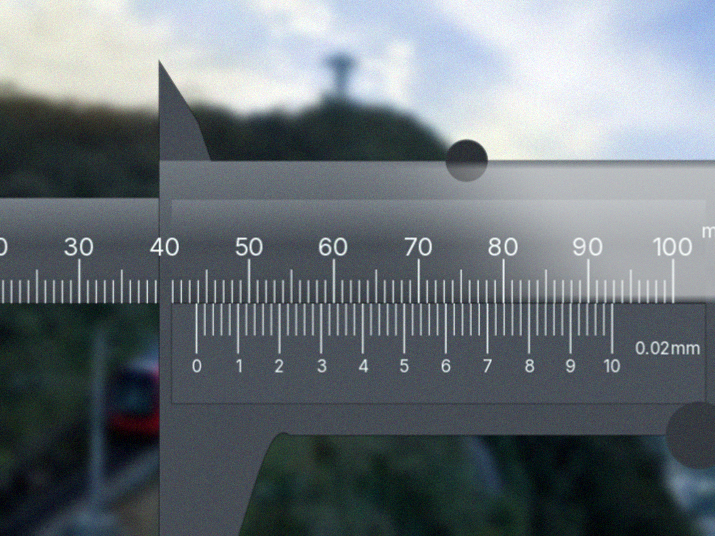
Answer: {"value": 43.8, "unit": "mm"}
